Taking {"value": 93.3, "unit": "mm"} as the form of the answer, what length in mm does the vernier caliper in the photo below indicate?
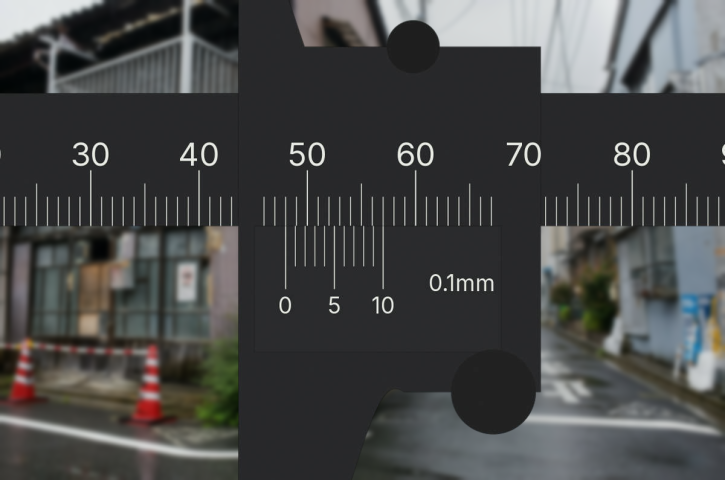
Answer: {"value": 48.0, "unit": "mm"}
